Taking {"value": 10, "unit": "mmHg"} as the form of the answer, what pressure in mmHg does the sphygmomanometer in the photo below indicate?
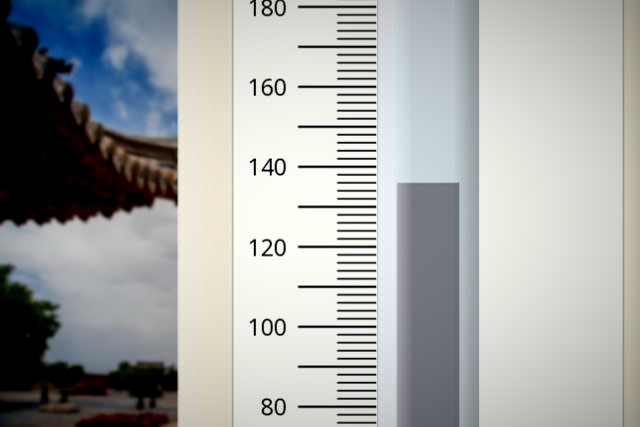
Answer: {"value": 136, "unit": "mmHg"}
